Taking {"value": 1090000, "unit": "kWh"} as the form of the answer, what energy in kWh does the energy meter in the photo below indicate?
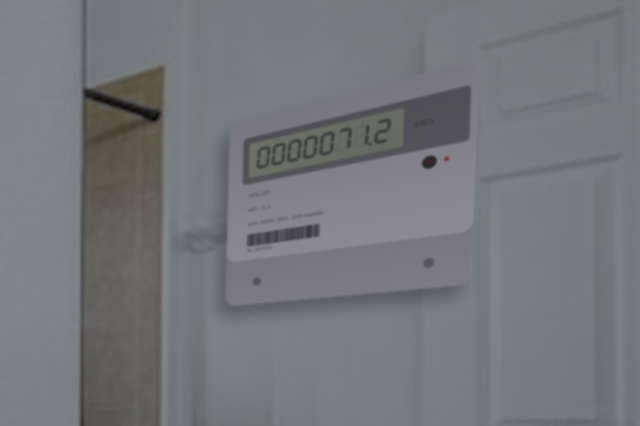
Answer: {"value": 71.2, "unit": "kWh"}
